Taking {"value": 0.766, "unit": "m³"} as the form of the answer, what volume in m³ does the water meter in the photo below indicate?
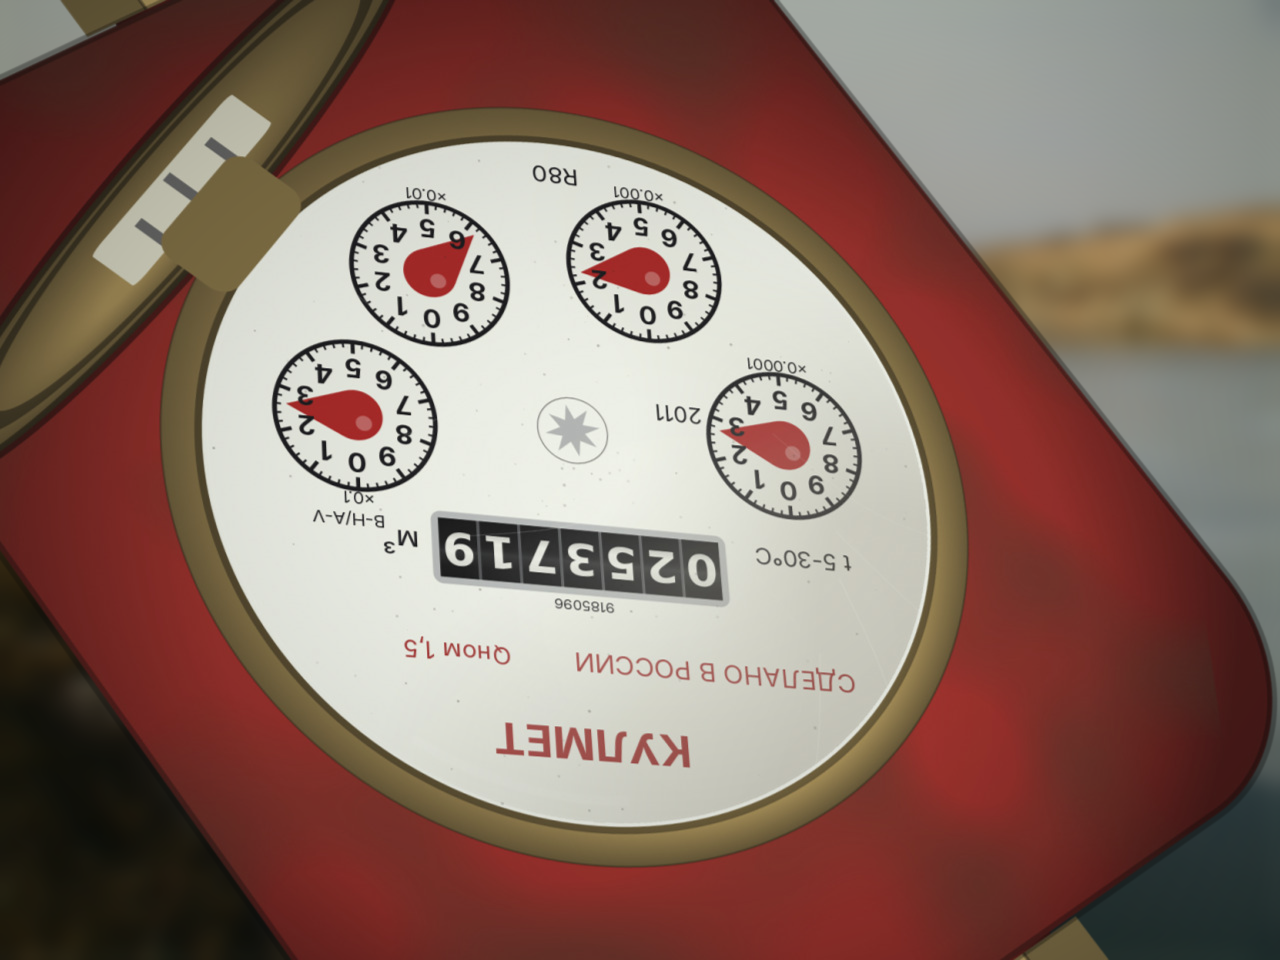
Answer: {"value": 253719.2622, "unit": "m³"}
